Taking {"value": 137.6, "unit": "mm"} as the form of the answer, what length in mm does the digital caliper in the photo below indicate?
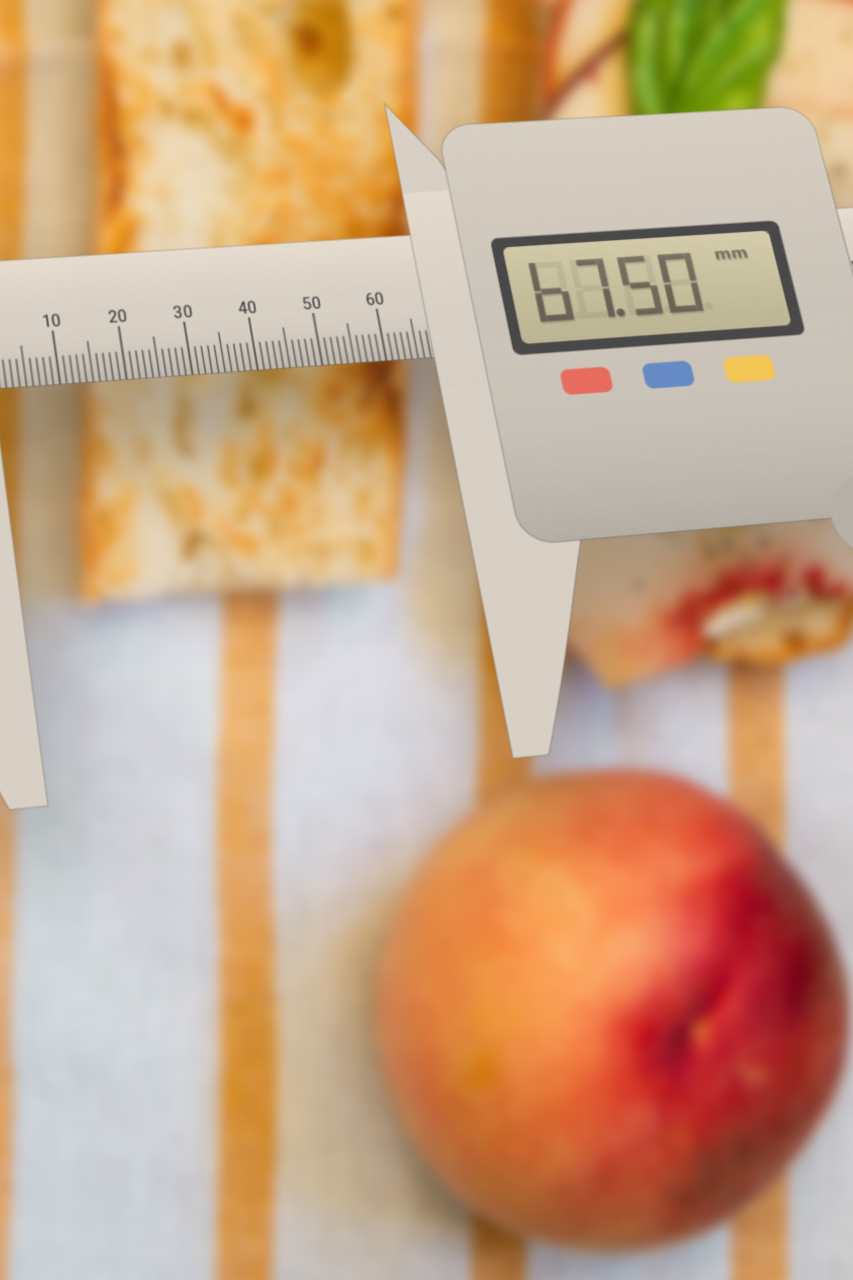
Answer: {"value": 67.50, "unit": "mm"}
